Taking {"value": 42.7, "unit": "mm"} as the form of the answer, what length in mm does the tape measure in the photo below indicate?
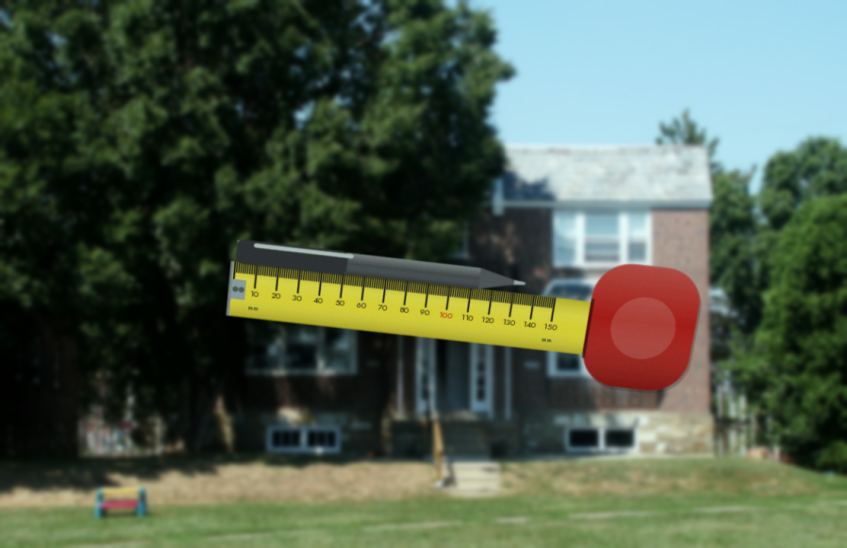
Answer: {"value": 135, "unit": "mm"}
